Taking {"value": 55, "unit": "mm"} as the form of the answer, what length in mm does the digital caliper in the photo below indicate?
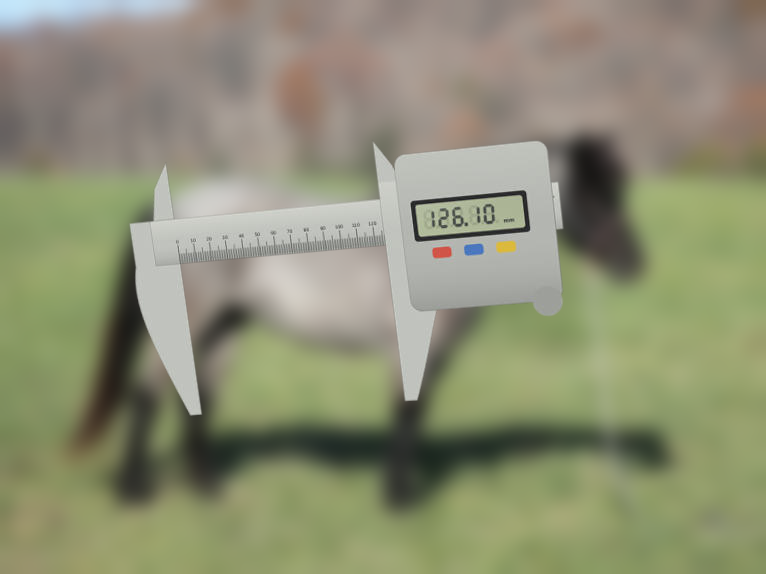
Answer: {"value": 126.10, "unit": "mm"}
